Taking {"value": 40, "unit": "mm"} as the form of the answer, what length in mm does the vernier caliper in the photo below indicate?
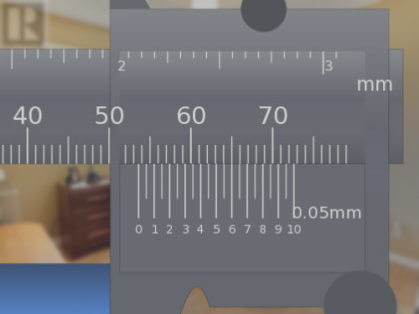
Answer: {"value": 53.6, "unit": "mm"}
